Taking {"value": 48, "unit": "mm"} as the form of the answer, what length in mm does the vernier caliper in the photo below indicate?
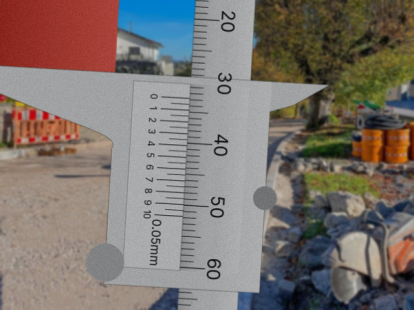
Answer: {"value": 32.8, "unit": "mm"}
